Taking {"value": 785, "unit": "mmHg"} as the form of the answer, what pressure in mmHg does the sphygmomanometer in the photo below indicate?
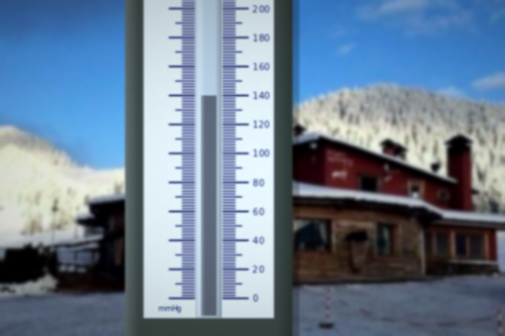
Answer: {"value": 140, "unit": "mmHg"}
